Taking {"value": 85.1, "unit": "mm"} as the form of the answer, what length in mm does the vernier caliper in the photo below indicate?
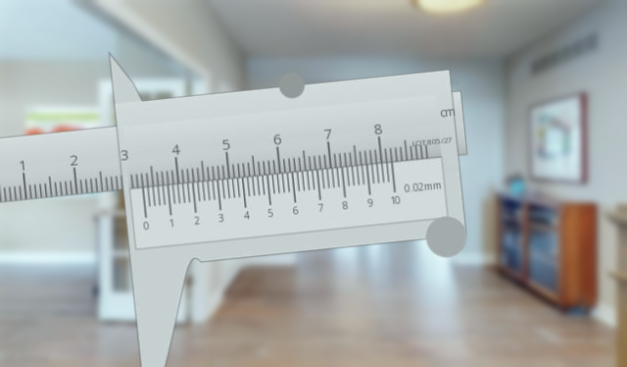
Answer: {"value": 33.0, "unit": "mm"}
